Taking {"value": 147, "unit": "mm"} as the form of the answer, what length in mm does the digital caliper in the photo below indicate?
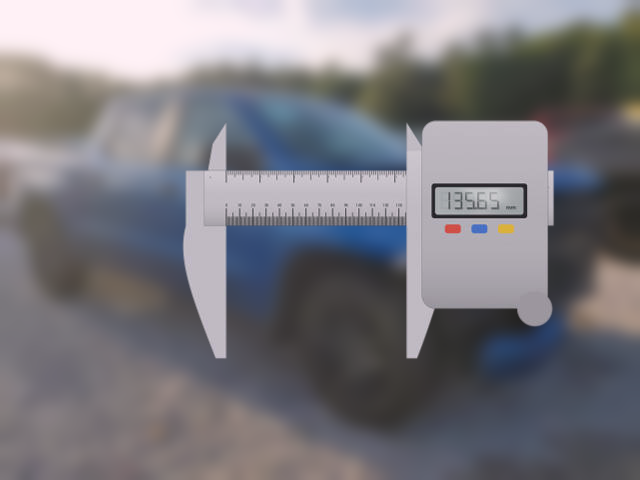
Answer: {"value": 135.65, "unit": "mm"}
